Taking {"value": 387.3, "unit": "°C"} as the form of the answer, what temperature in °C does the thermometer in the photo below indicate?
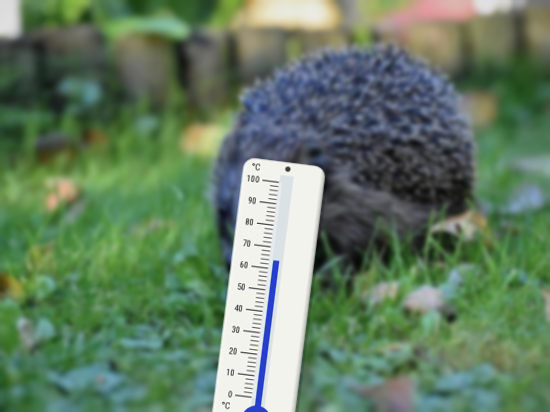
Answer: {"value": 64, "unit": "°C"}
